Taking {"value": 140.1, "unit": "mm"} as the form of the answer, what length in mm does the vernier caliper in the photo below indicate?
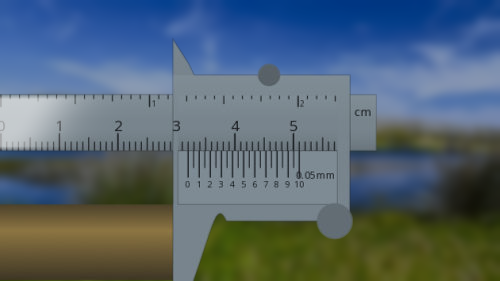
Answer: {"value": 32.0, "unit": "mm"}
